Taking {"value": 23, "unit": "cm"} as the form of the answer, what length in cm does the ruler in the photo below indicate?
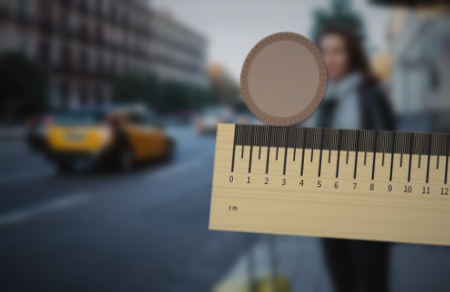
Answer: {"value": 5, "unit": "cm"}
